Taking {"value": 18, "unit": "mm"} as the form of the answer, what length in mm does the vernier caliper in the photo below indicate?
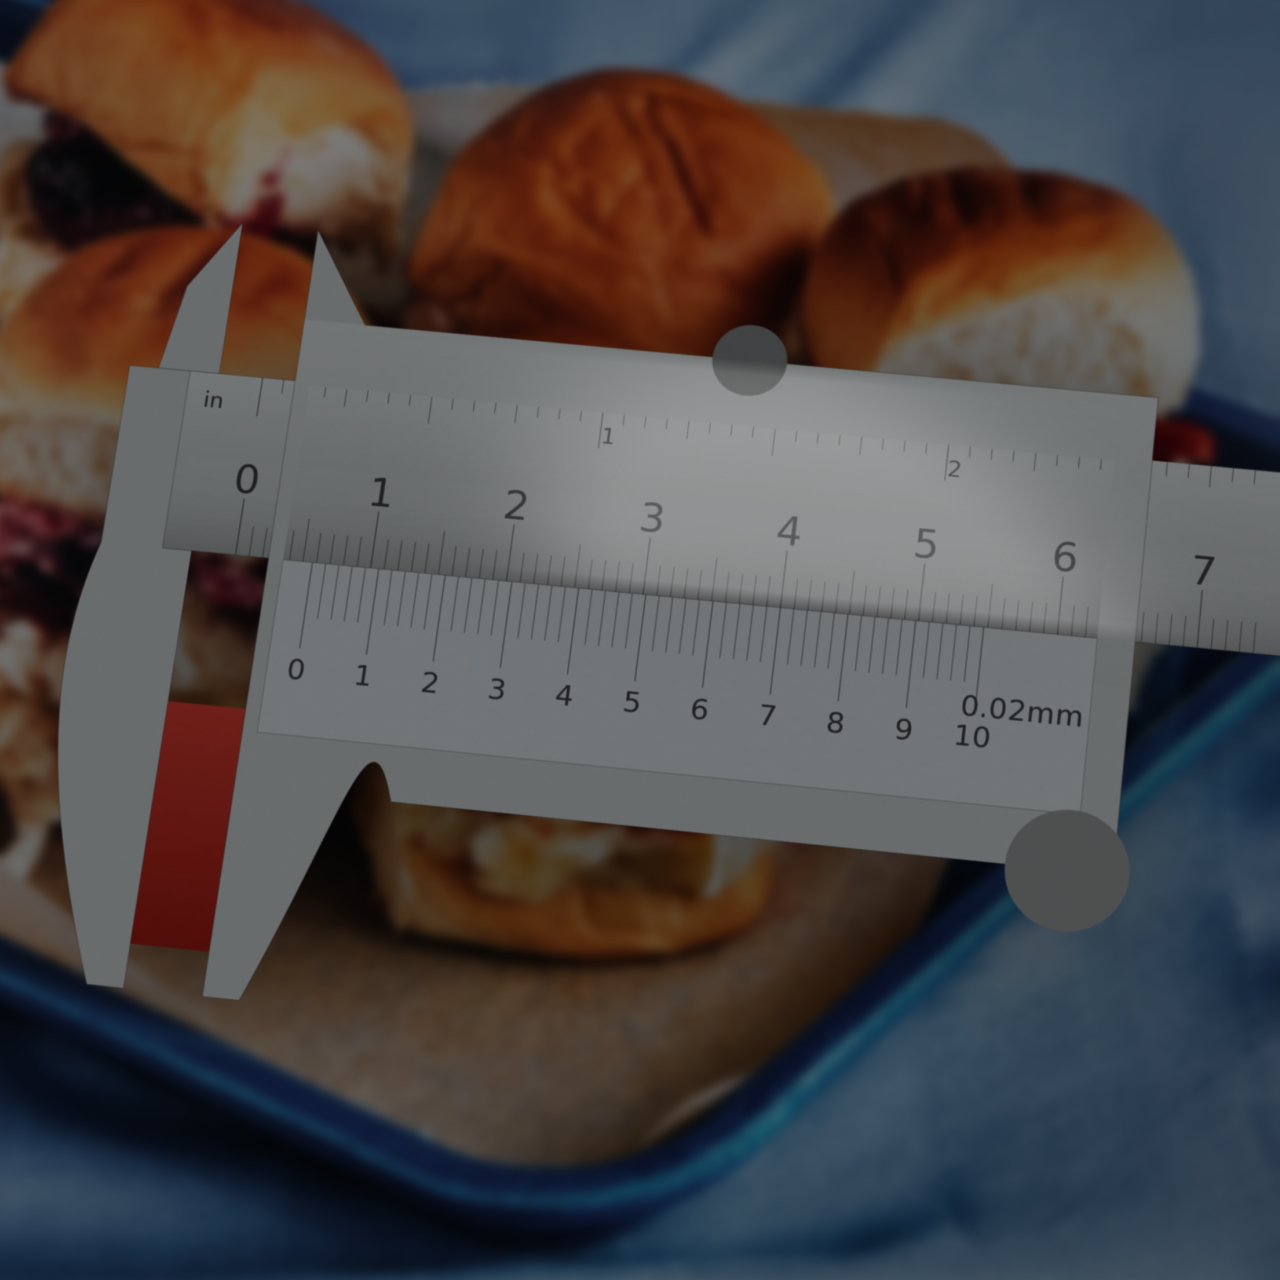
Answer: {"value": 5.7, "unit": "mm"}
